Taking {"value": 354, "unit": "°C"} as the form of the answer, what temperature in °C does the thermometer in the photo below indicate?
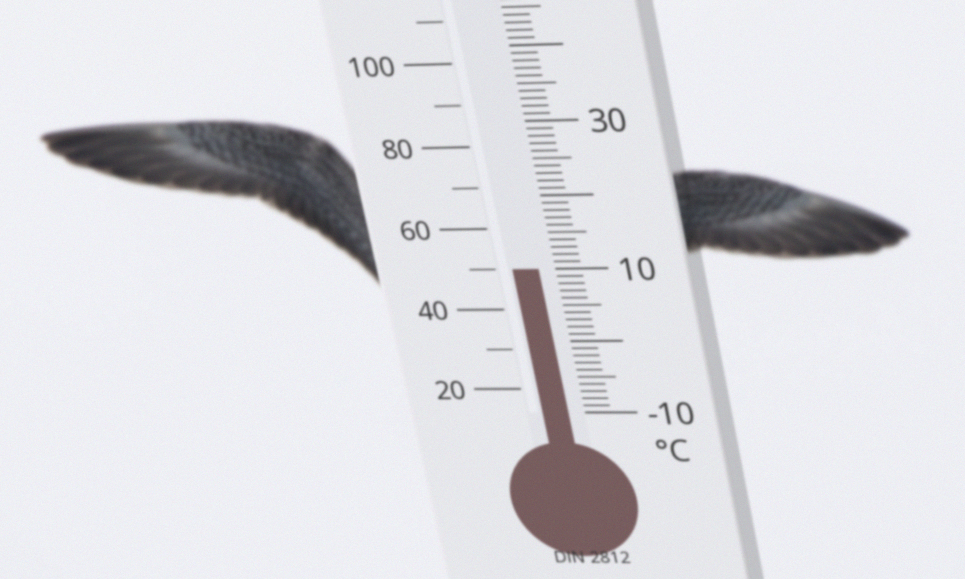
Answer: {"value": 10, "unit": "°C"}
